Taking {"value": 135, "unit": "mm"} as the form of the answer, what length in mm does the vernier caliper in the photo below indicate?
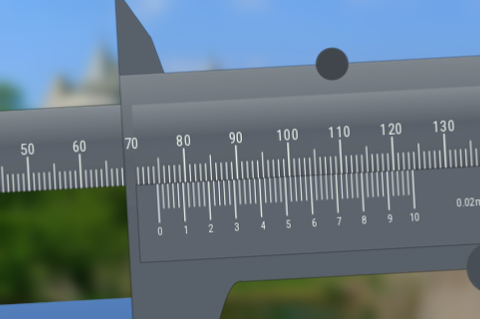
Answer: {"value": 74.6, "unit": "mm"}
